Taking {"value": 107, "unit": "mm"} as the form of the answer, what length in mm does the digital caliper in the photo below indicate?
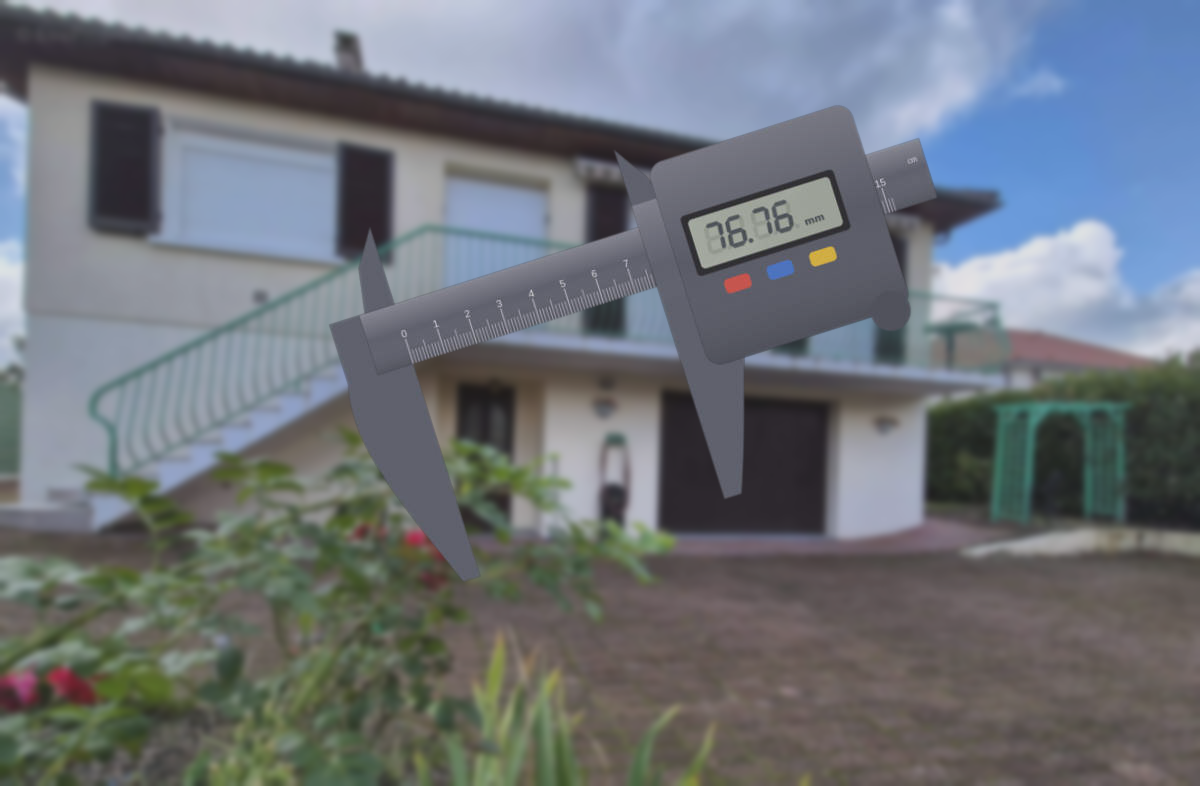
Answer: {"value": 76.76, "unit": "mm"}
